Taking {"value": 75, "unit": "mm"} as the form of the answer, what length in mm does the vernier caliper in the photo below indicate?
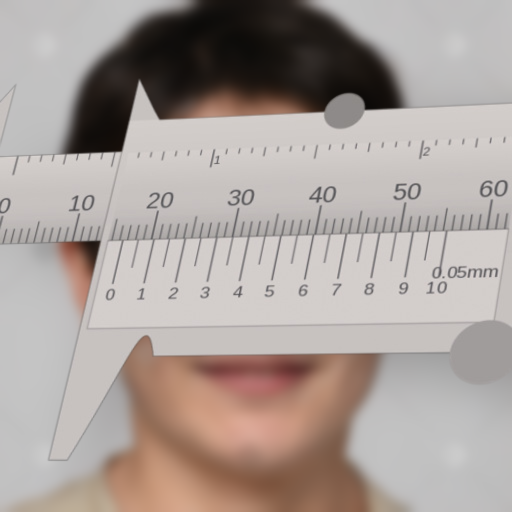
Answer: {"value": 16.4, "unit": "mm"}
